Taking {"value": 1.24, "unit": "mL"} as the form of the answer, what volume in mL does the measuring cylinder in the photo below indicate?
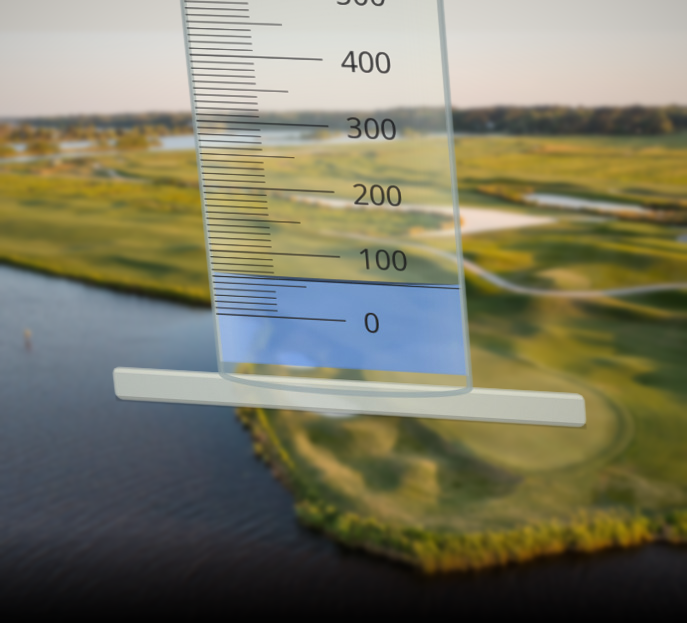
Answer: {"value": 60, "unit": "mL"}
